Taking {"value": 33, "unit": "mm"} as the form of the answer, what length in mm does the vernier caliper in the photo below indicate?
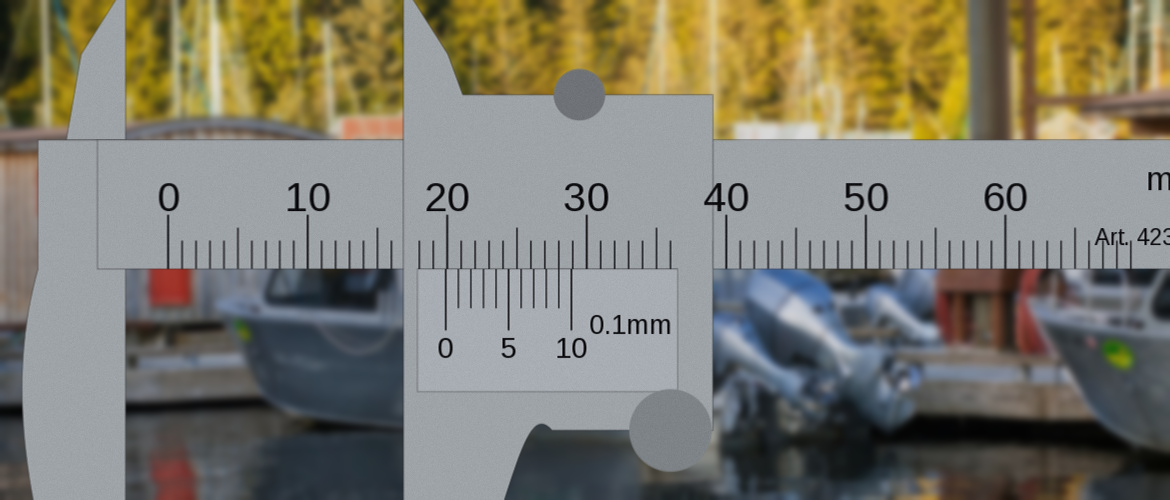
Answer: {"value": 19.9, "unit": "mm"}
